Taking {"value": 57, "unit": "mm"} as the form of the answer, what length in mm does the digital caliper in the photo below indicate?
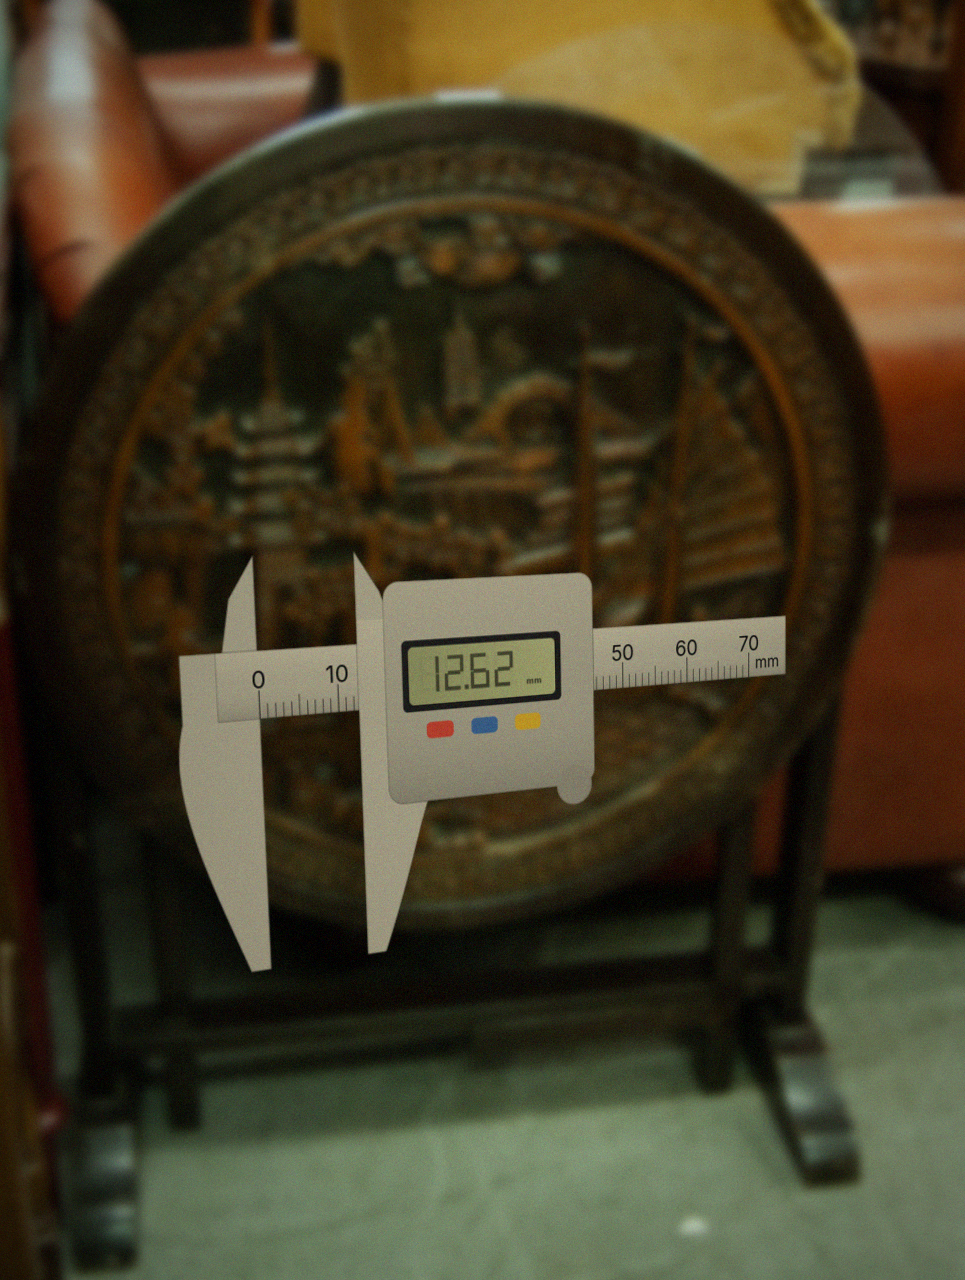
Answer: {"value": 12.62, "unit": "mm"}
